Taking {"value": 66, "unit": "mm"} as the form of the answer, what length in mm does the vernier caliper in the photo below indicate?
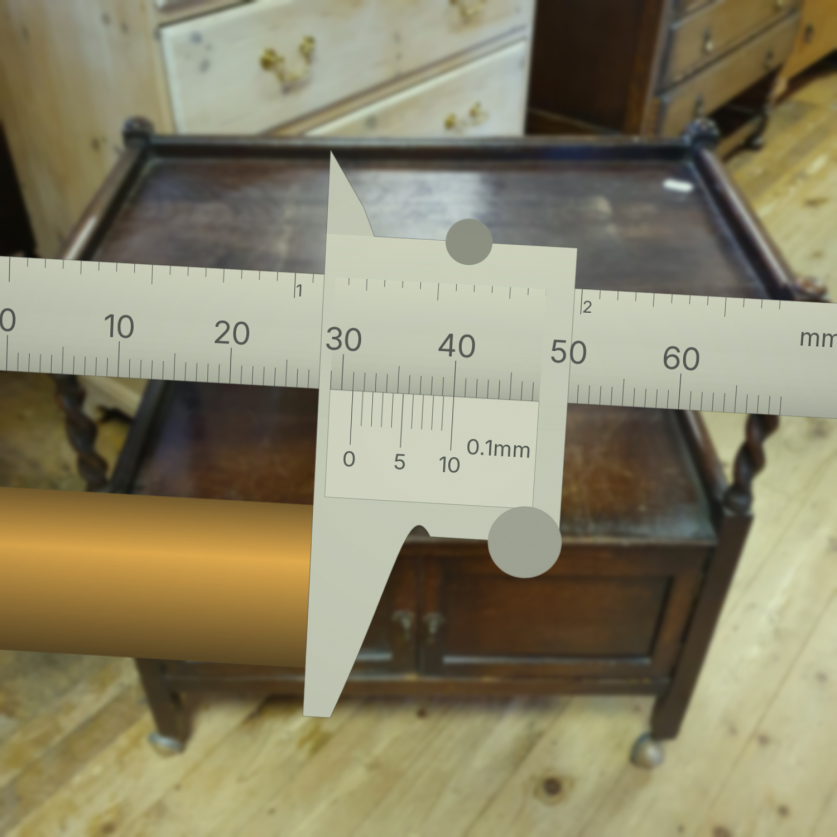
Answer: {"value": 31.0, "unit": "mm"}
